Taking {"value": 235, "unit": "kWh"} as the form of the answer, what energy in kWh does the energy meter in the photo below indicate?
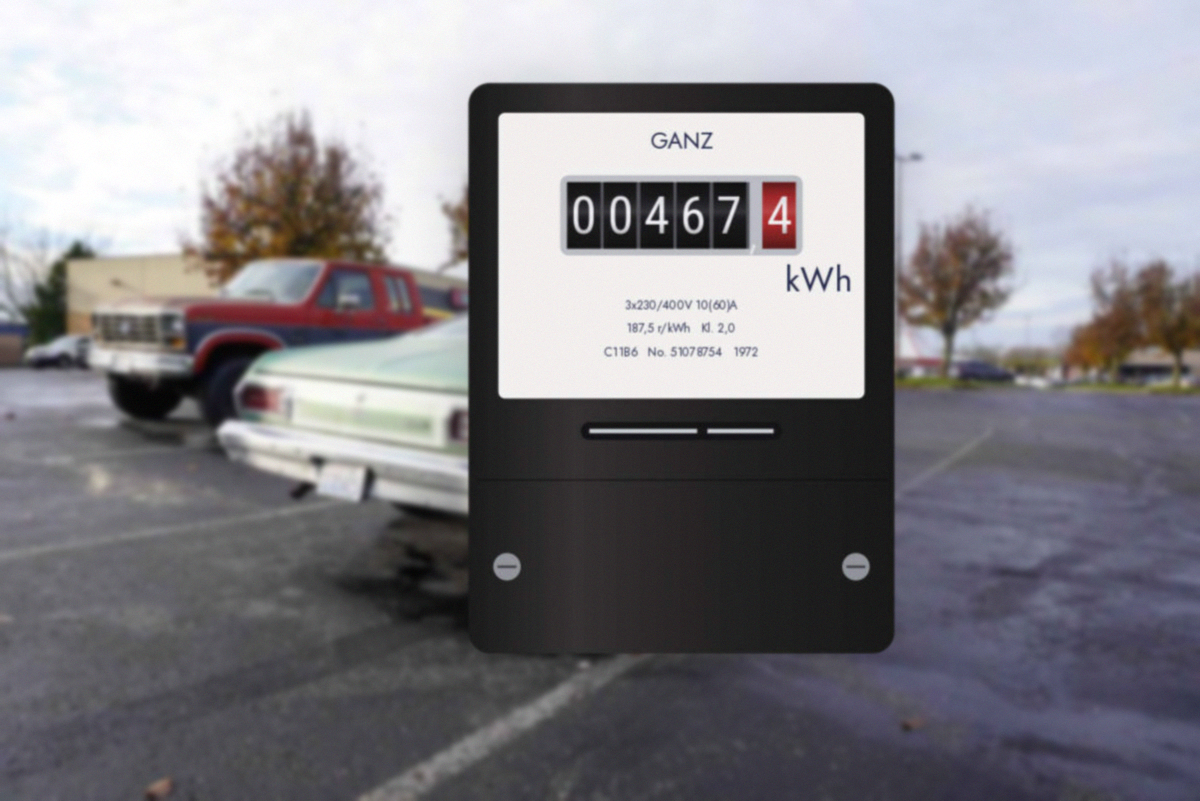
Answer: {"value": 467.4, "unit": "kWh"}
